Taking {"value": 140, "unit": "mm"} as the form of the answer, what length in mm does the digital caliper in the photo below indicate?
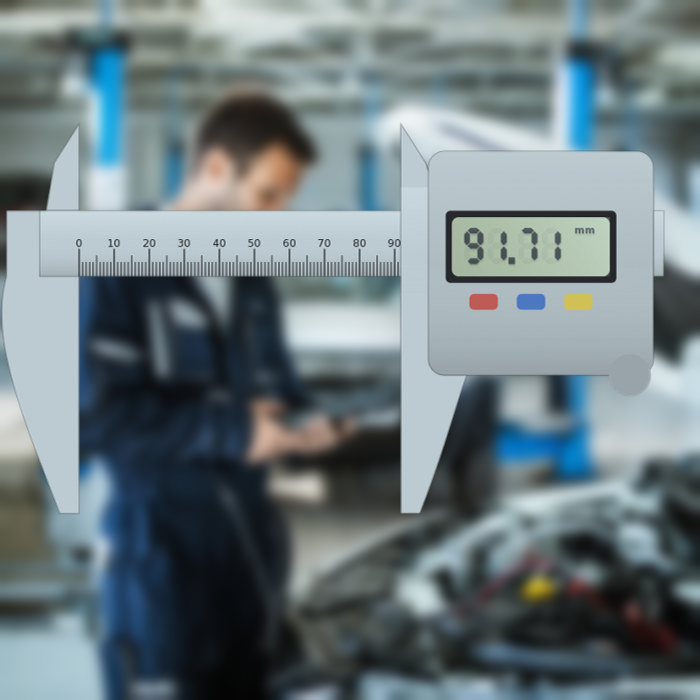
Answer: {"value": 91.71, "unit": "mm"}
